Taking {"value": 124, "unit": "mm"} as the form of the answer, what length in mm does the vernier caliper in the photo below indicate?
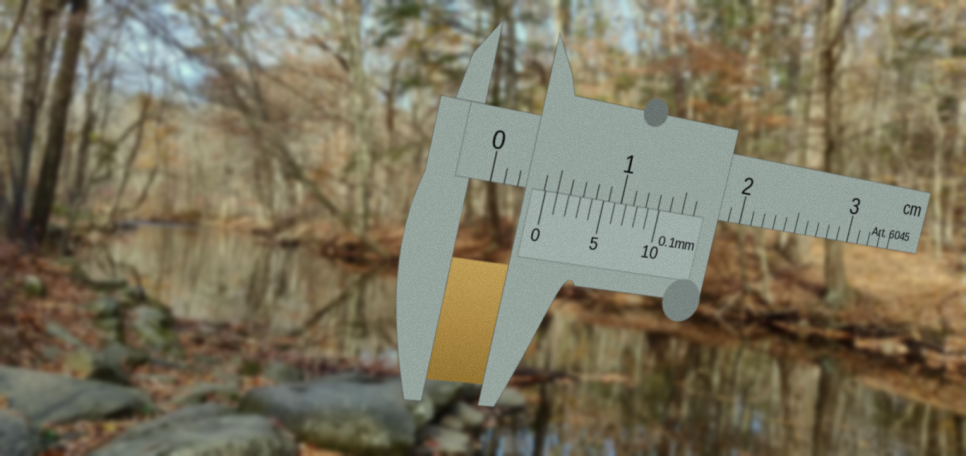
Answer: {"value": 4.1, "unit": "mm"}
